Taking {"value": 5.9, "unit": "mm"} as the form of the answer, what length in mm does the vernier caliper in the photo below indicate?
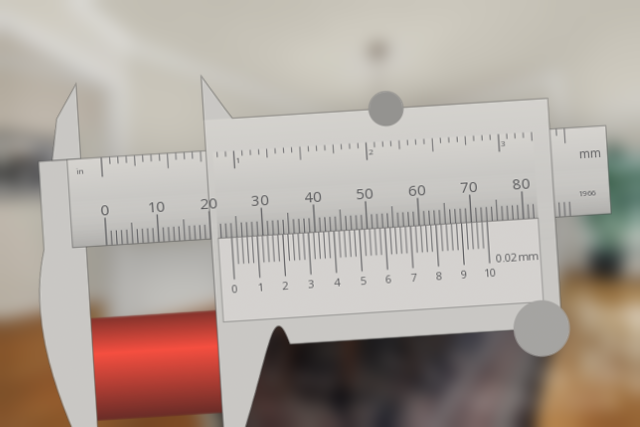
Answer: {"value": 24.0, "unit": "mm"}
